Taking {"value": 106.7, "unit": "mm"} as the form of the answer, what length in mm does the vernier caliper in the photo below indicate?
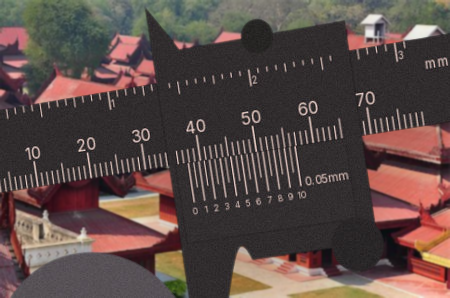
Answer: {"value": 37.8, "unit": "mm"}
